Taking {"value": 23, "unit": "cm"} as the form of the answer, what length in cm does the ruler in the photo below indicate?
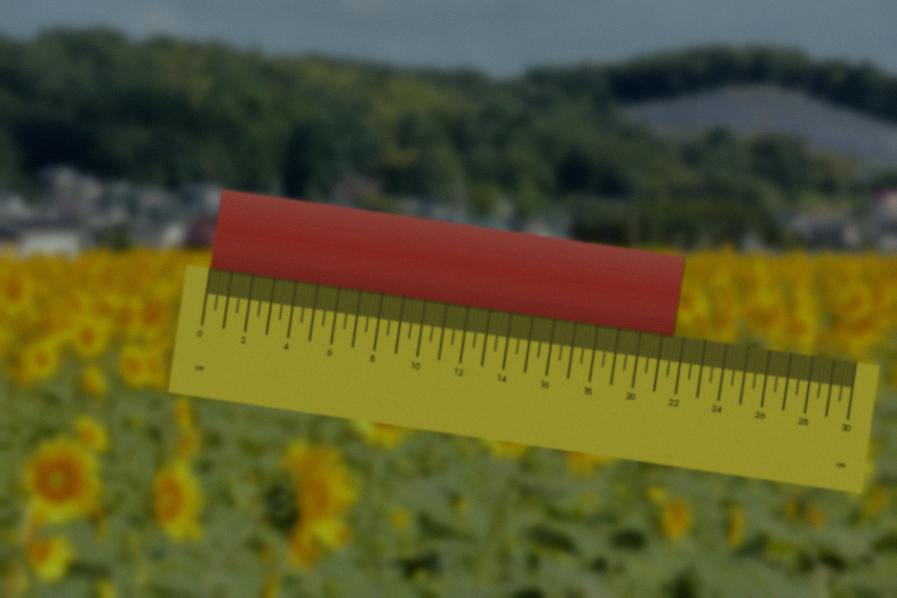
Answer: {"value": 21.5, "unit": "cm"}
